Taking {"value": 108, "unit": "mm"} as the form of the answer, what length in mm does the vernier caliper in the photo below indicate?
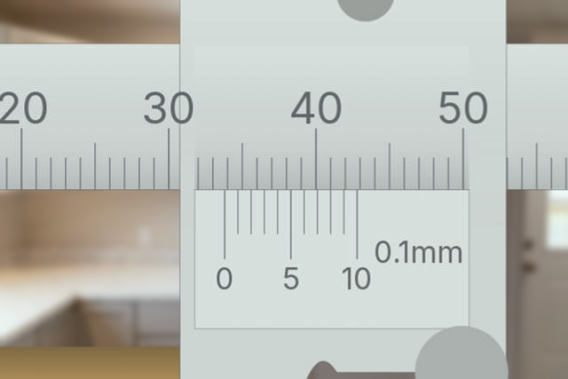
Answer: {"value": 33.8, "unit": "mm"}
